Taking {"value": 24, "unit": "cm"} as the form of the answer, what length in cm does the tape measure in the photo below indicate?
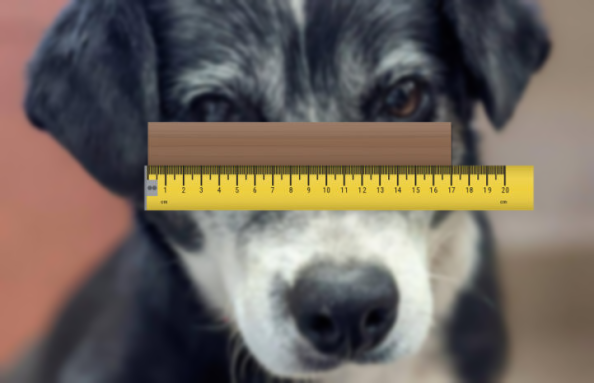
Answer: {"value": 17, "unit": "cm"}
